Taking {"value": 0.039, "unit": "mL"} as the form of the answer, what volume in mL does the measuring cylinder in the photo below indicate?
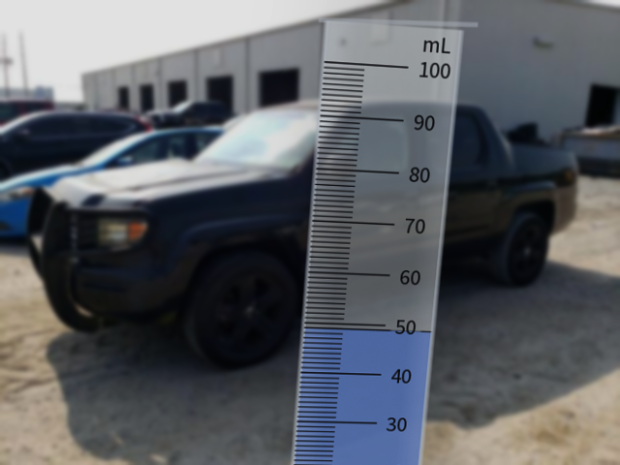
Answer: {"value": 49, "unit": "mL"}
